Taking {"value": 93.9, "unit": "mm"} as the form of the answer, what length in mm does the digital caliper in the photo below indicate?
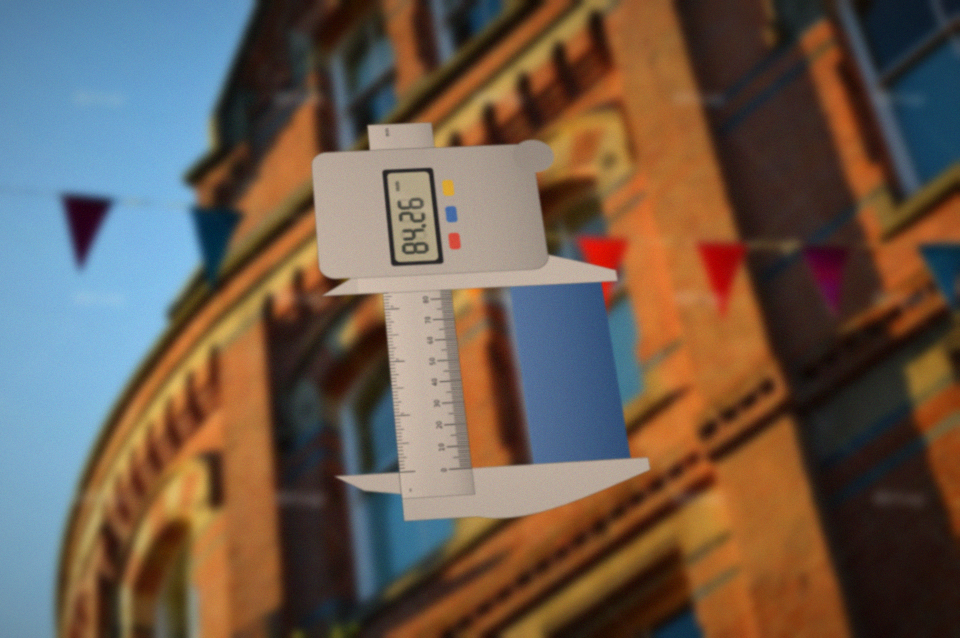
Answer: {"value": 84.26, "unit": "mm"}
